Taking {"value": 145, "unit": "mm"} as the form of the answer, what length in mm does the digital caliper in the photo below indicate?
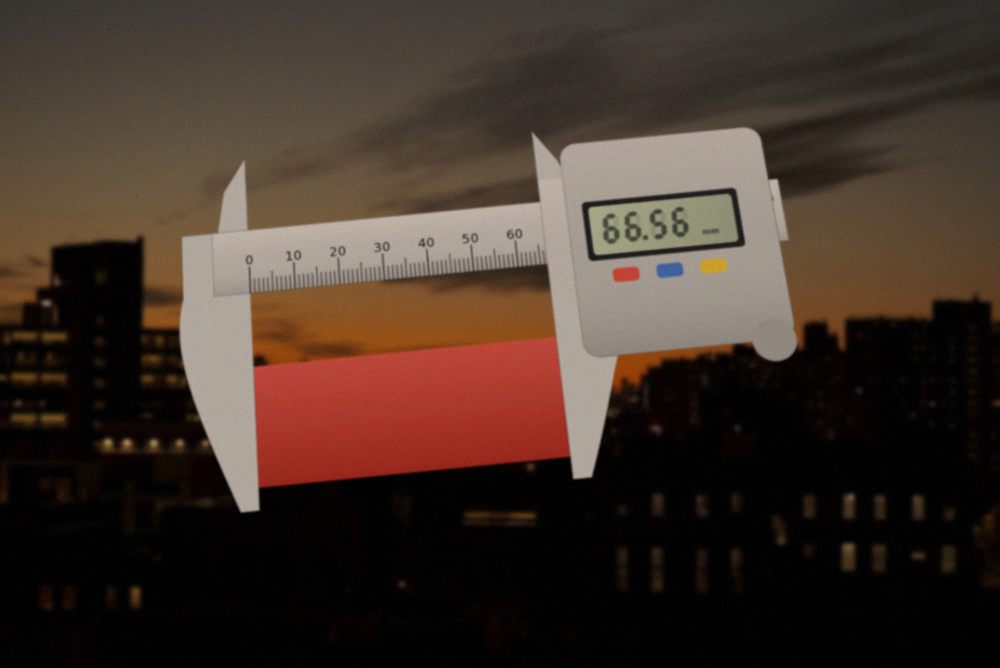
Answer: {"value": 66.56, "unit": "mm"}
